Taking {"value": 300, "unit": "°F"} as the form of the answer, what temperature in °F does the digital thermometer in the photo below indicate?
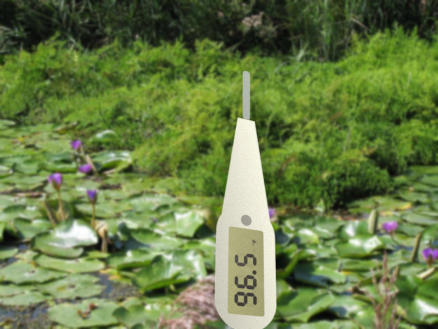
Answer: {"value": 96.5, "unit": "°F"}
